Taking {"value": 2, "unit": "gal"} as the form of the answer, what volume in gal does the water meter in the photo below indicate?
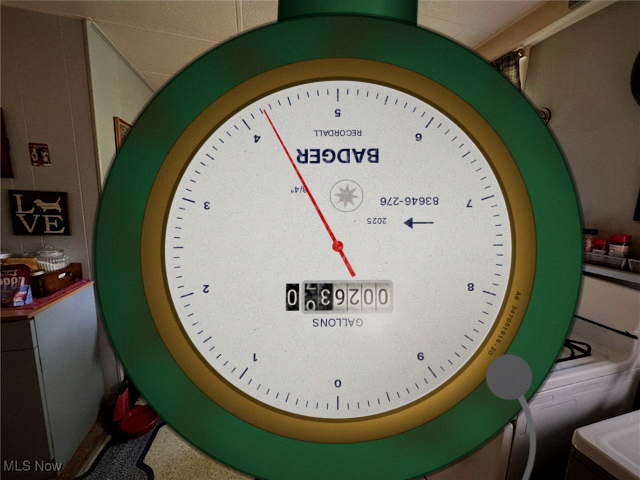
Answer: {"value": 26364.2, "unit": "gal"}
